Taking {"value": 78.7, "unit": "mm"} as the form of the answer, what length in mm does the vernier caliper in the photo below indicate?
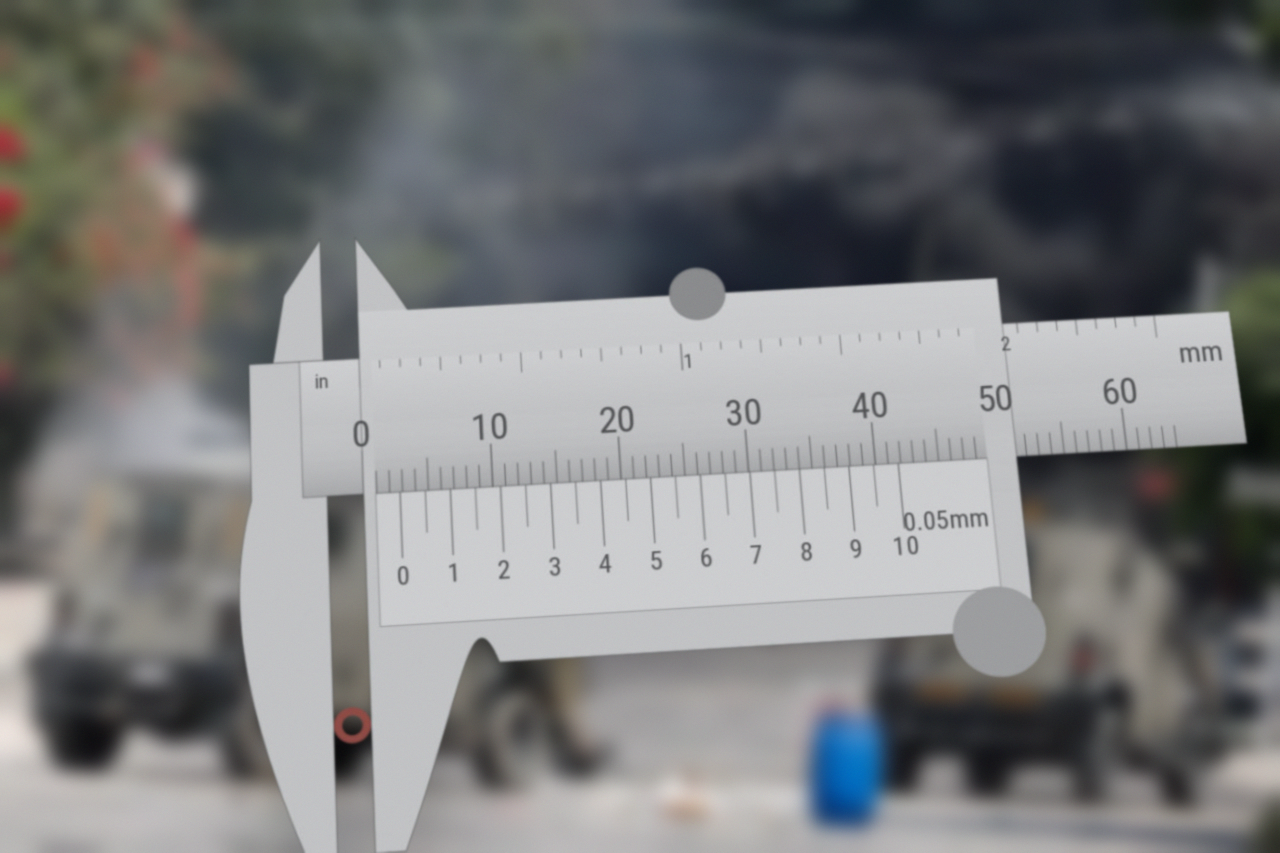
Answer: {"value": 2.8, "unit": "mm"}
